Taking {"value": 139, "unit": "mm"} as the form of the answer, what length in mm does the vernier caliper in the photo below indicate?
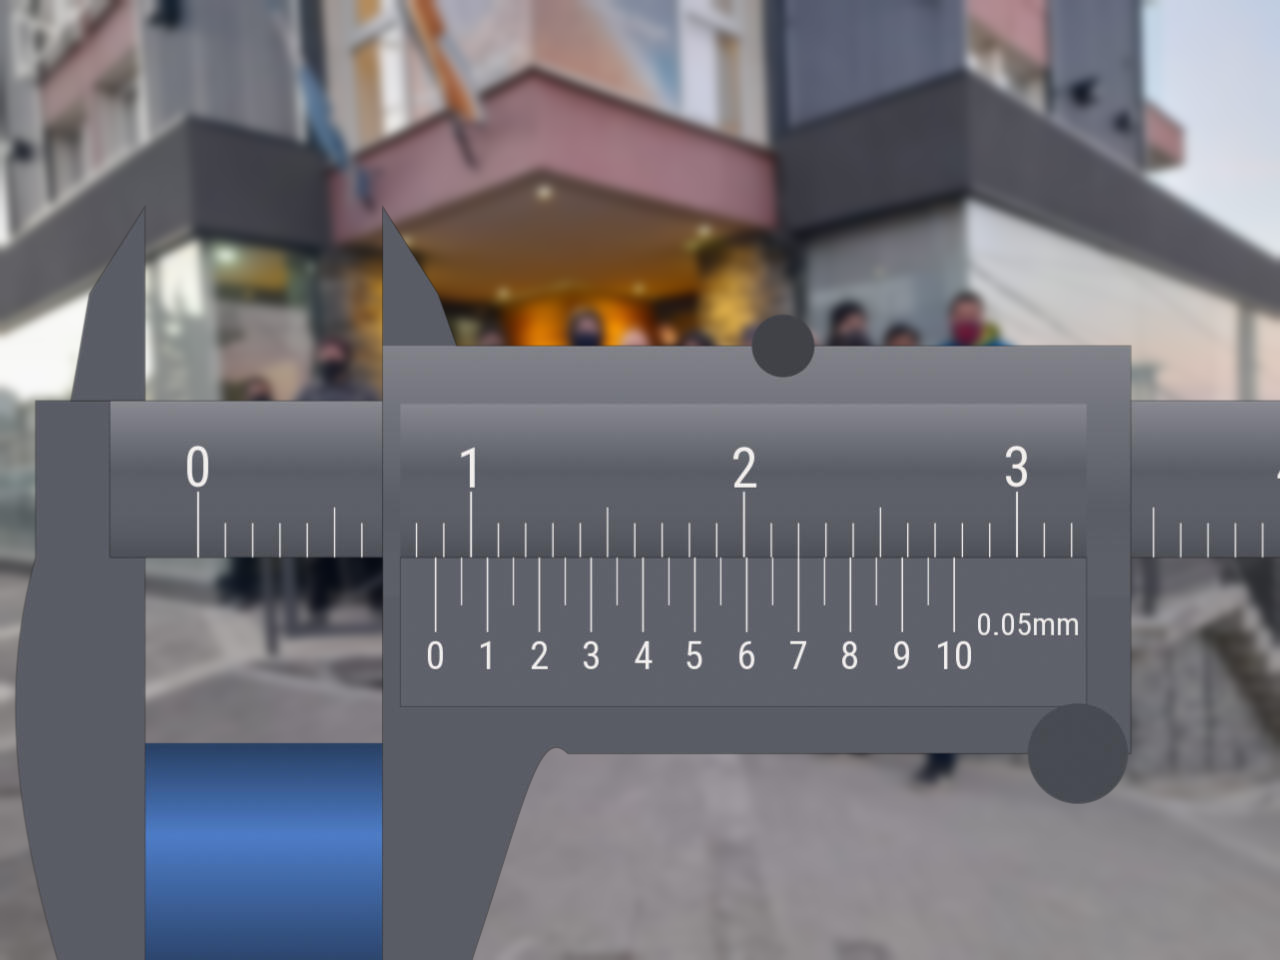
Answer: {"value": 8.70, "unit": "mm"}
